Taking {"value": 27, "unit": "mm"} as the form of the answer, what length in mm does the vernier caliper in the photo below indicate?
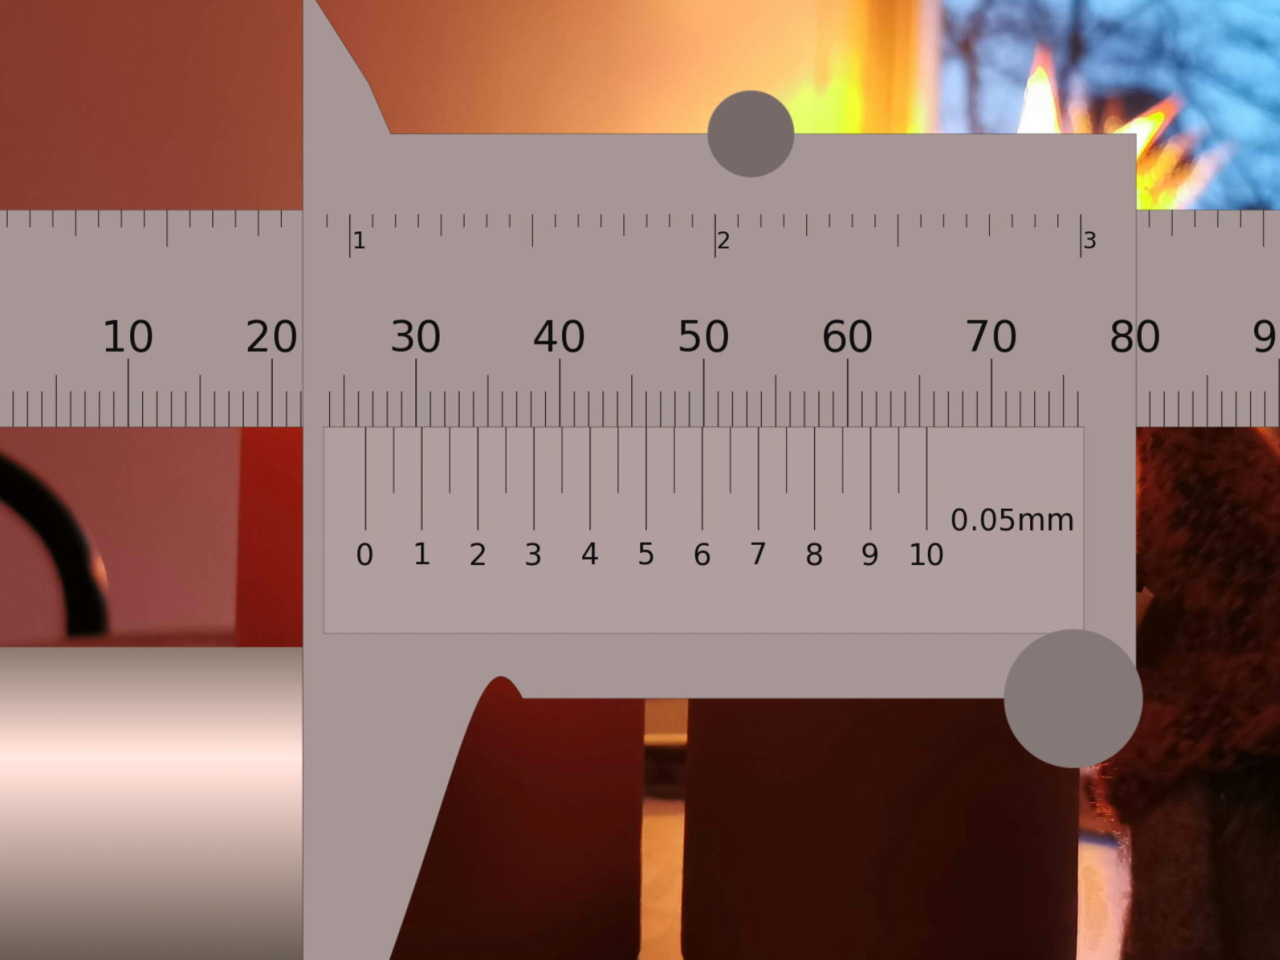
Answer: {"value": 26.5, "unit": "mm"}
